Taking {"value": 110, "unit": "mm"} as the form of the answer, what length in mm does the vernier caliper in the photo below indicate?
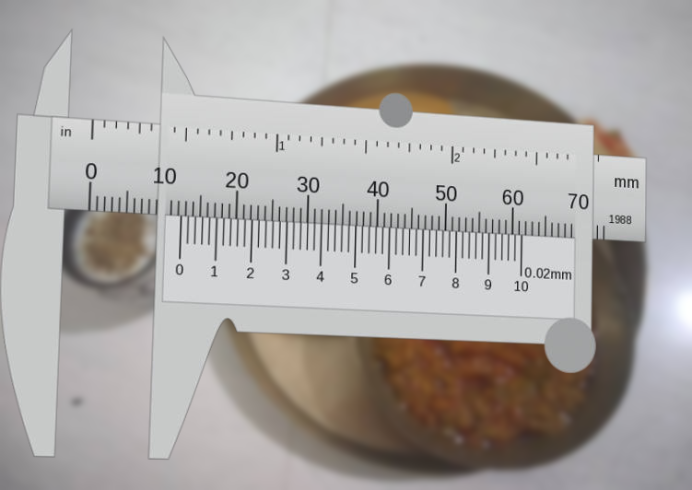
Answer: {"value": 12.4, "unit": "mm"}
